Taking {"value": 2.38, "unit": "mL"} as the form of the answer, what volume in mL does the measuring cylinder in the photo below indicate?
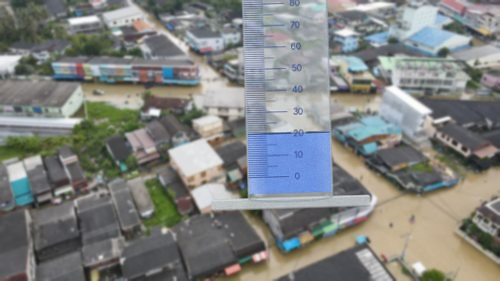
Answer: {"value": 20, "unit": "mL"}
